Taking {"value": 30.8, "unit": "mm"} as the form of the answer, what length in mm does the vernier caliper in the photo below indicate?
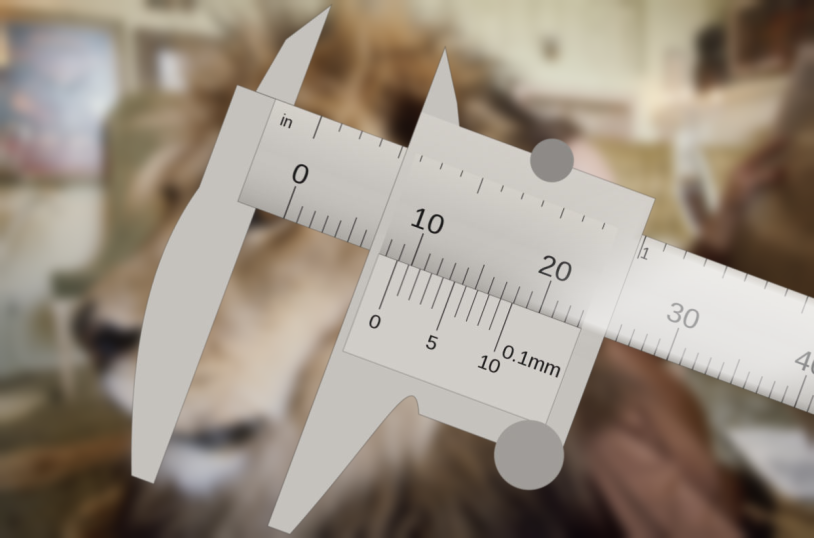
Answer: {"value": 8.9, "unit": "mm"}
